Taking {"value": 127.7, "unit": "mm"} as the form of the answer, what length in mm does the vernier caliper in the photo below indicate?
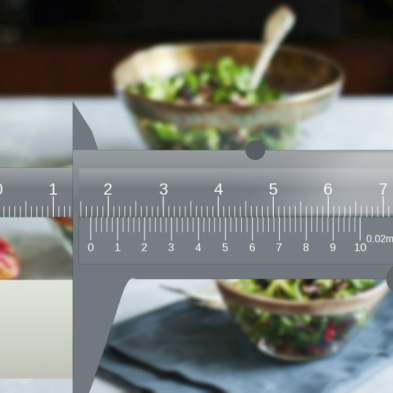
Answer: {"value": 16.8, "unit": "mm"}
